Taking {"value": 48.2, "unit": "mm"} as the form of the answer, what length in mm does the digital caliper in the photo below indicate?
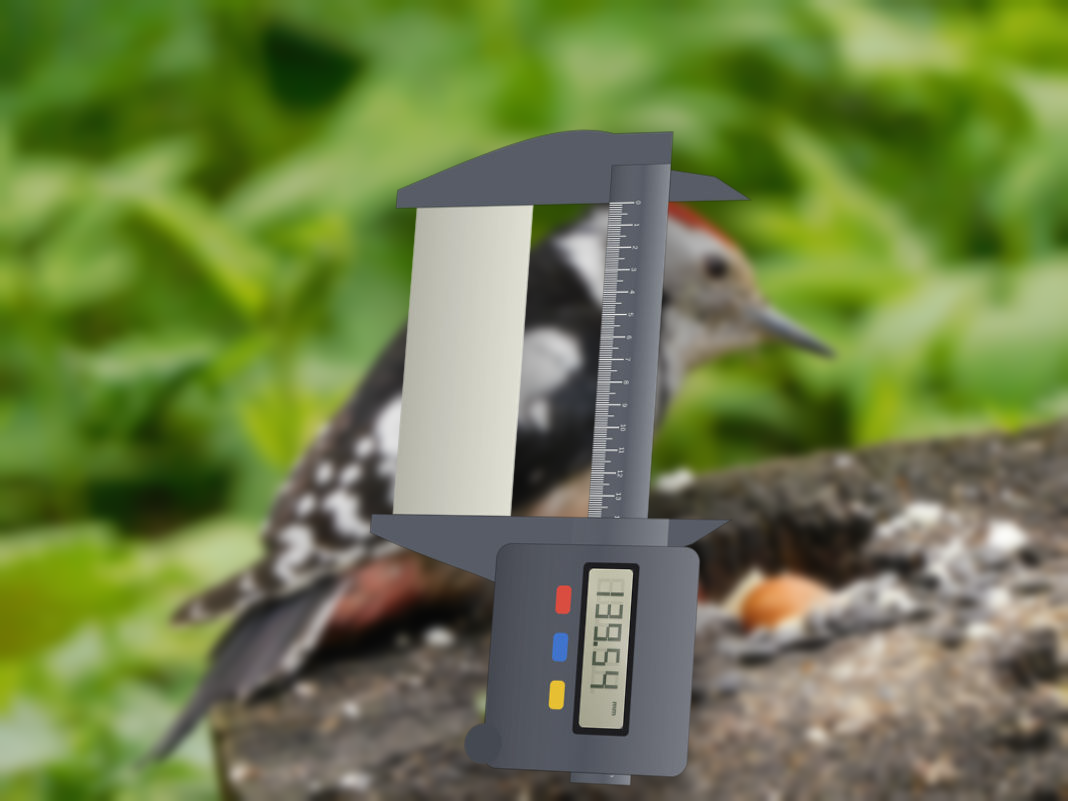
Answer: {"value": 139.54, "unit": "mm"}
